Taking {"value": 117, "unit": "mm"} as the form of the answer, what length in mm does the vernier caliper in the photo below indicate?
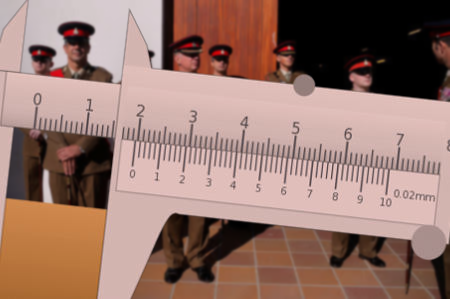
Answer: {"value": 19.5, "unit": "mm"}
